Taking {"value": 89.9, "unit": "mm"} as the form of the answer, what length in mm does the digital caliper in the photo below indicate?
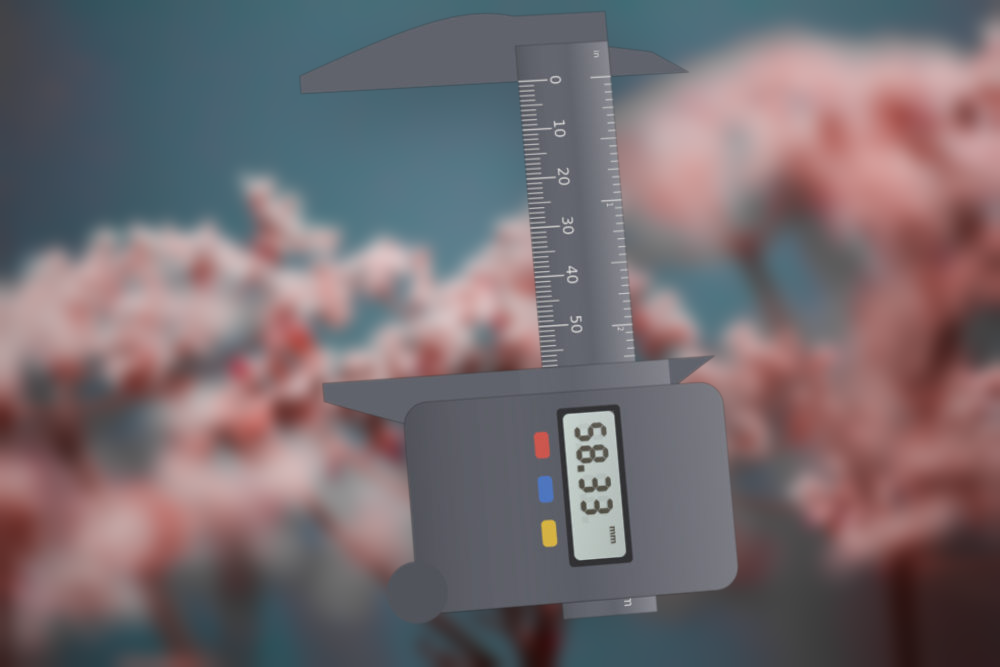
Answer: {"value": 58.33, "unit": "mm"}
